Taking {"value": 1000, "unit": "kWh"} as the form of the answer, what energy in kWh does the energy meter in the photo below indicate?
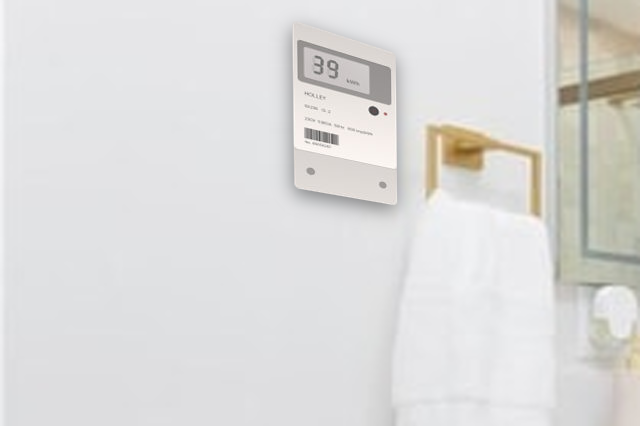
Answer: {"value": 39, "unit": "kWh"}
